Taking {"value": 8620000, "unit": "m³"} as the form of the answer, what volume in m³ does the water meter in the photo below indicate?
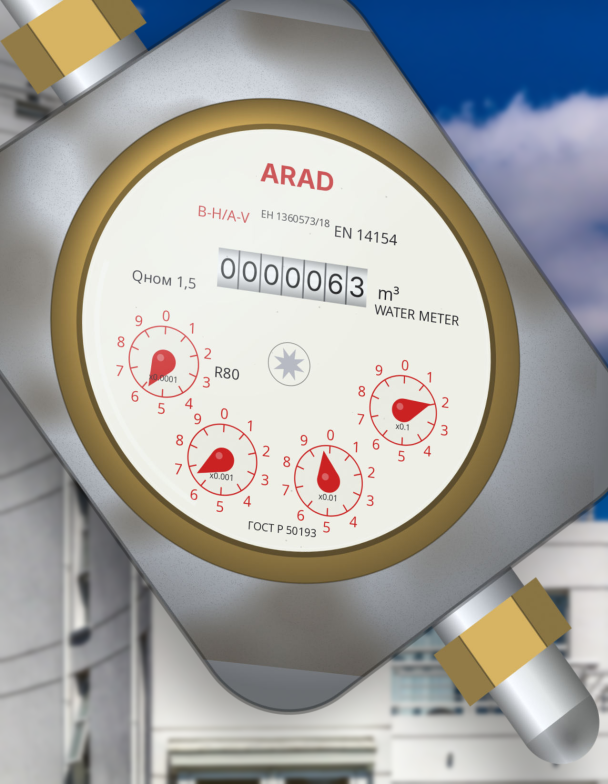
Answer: {"value": 63.1965, "unit": "m³"}
